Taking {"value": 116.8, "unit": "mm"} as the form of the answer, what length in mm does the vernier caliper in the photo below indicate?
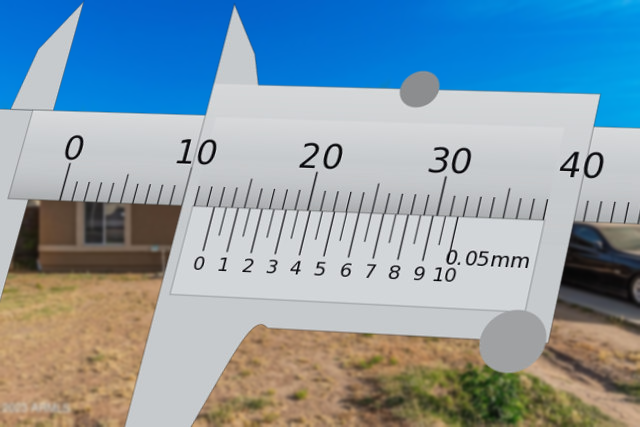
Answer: {"value": 12.6, "unit": "mm"}
